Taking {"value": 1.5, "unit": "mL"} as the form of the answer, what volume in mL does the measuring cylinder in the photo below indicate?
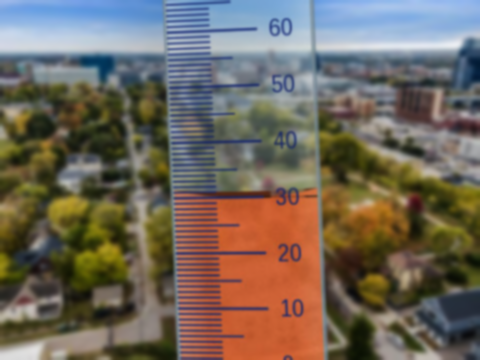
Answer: {"value": 30, "unit": "mL"}
